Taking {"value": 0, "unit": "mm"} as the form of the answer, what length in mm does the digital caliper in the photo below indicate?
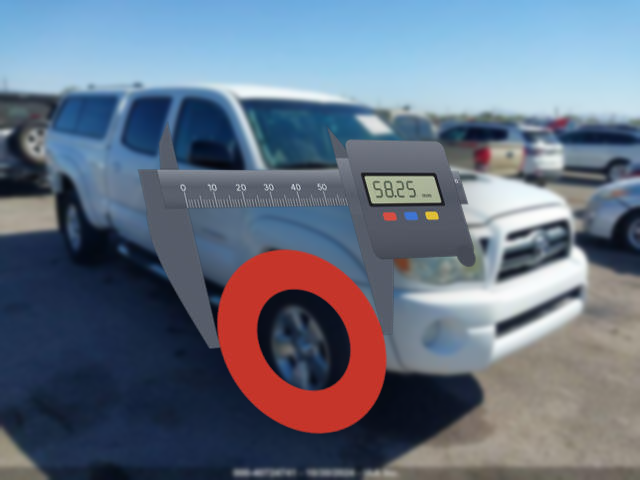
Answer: {"value": 58.25, "unit": "mm"}
